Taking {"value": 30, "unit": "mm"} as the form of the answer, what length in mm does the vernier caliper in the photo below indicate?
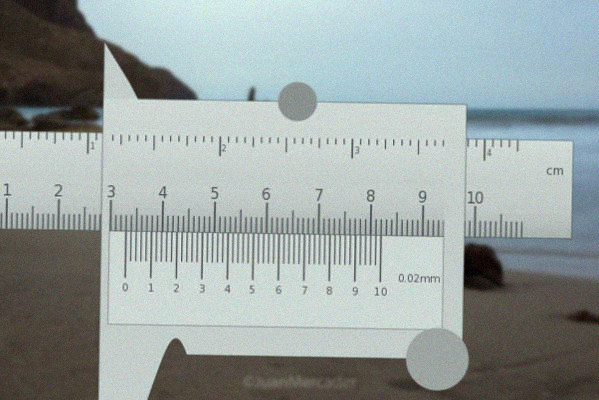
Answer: {"value": 33.0, "unit": "mm"}
